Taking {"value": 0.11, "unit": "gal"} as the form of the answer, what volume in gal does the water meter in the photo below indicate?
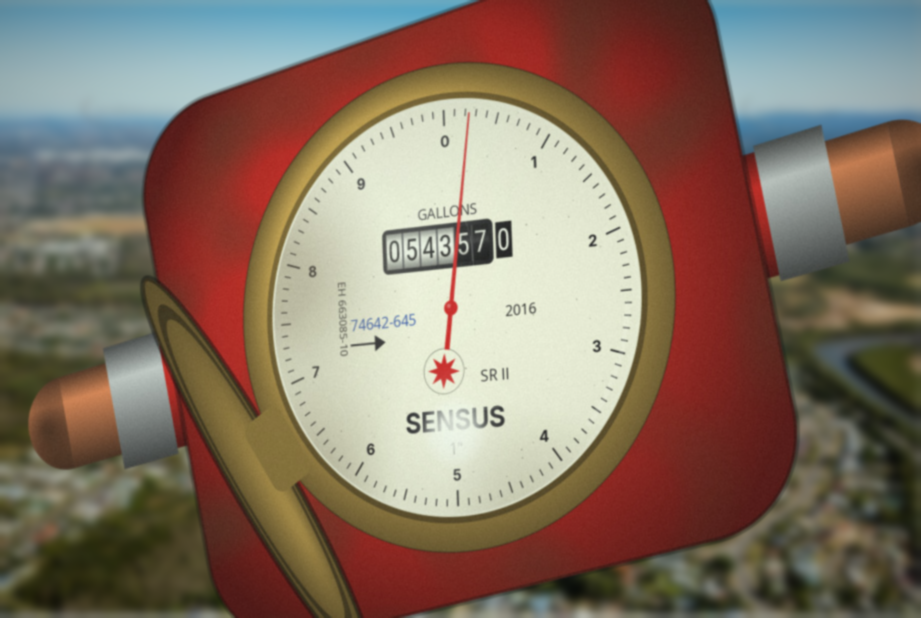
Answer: {"value": 543570.2, "unit": "gal"}
